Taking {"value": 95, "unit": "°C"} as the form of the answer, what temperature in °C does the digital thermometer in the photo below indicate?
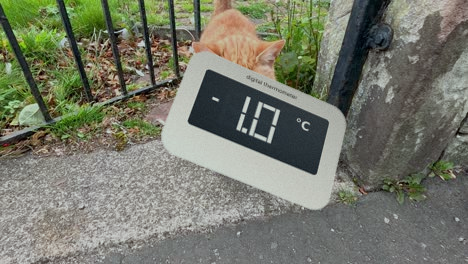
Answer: {"value": -1.0, "unit": "°C"}
